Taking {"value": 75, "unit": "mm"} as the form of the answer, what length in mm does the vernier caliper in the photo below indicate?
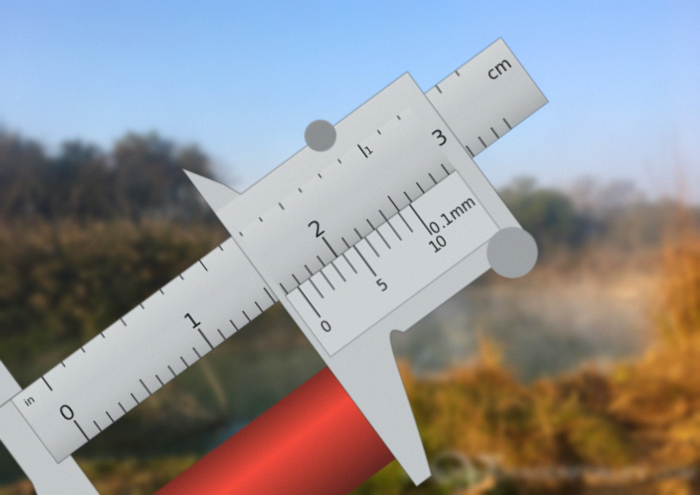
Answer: {"value": 16.8, "unit": "mm"}
